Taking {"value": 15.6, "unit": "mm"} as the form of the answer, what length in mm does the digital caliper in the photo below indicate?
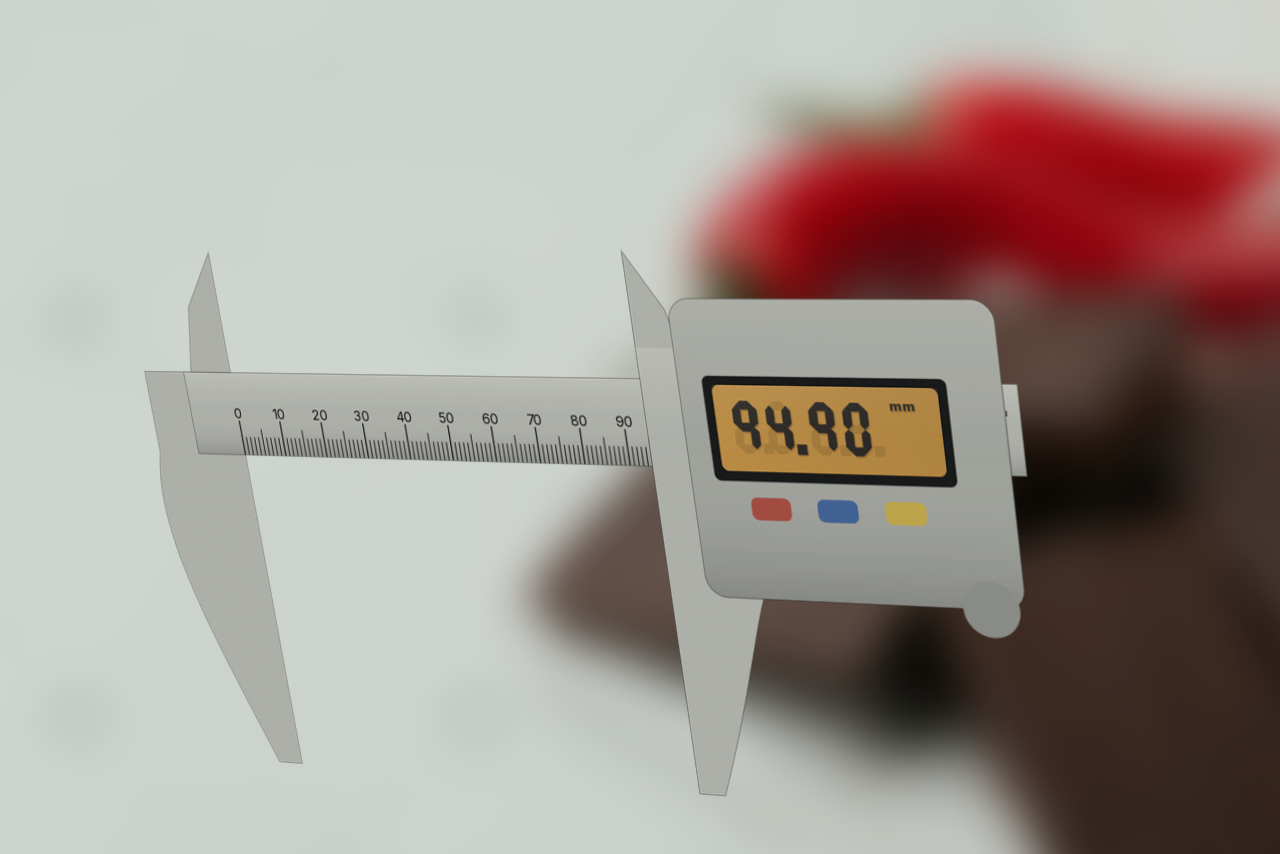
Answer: {"value": 94.90, "unit": "mm"}
